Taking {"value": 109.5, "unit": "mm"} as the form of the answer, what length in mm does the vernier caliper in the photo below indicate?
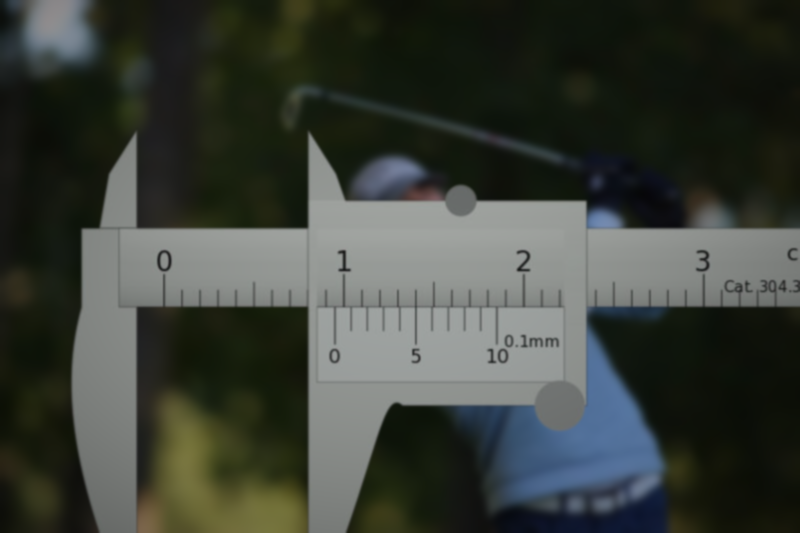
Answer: {"value": 9.5, "unit": "mm"}
